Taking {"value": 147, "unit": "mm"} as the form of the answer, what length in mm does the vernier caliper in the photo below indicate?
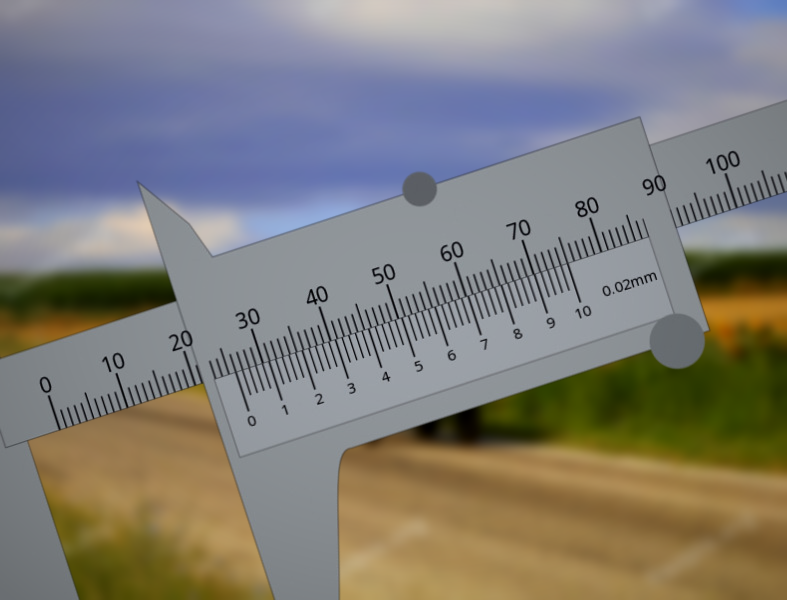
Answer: {"value": 26.0, "unit": "mm"}
